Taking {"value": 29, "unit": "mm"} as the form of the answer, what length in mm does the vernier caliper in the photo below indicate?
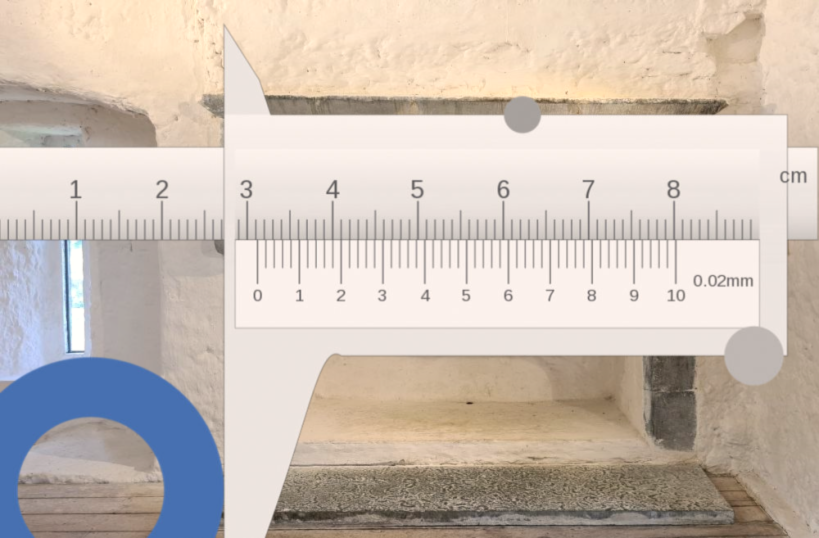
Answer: {"value": 31.2, "unit": "mm"}
